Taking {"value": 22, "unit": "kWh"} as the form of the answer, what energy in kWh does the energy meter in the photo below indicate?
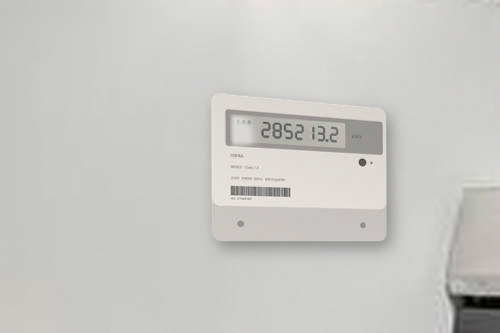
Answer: {"value": 285213.2, "unit": "kWh"}
